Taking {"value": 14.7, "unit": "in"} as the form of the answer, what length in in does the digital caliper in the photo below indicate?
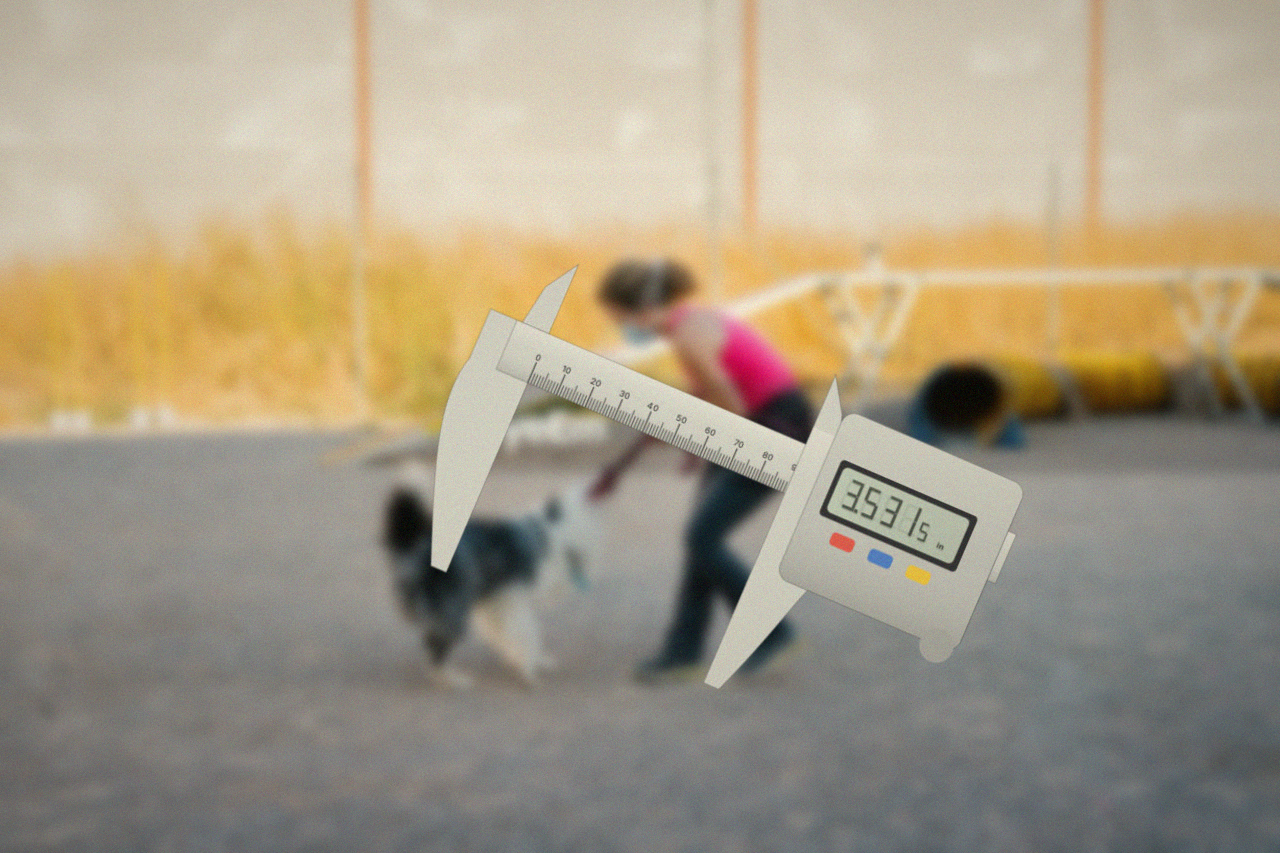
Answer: {"value": 3.5315, "unit": "in"}
